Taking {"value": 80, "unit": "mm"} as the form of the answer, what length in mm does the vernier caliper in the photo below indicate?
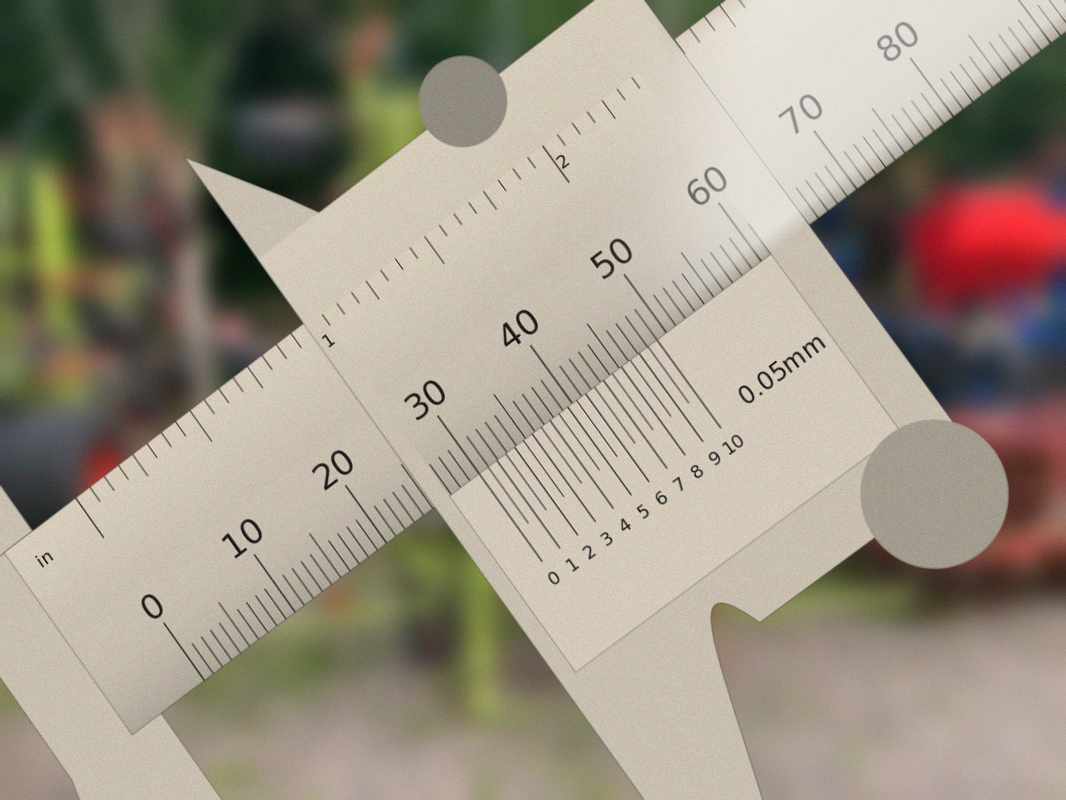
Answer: {"value": 30.0, "unit": "mm"}
